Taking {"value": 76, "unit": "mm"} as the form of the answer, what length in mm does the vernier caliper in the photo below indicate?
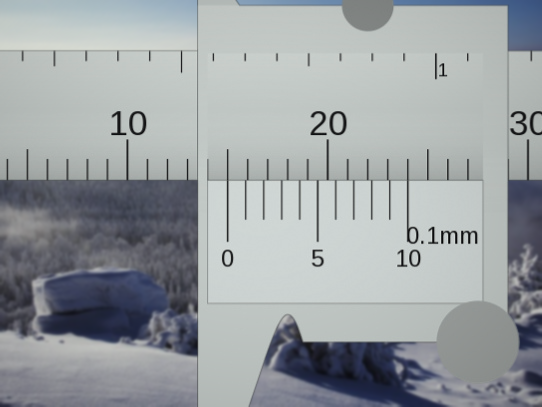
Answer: {"value": 15.0, "unit": "mm"}
